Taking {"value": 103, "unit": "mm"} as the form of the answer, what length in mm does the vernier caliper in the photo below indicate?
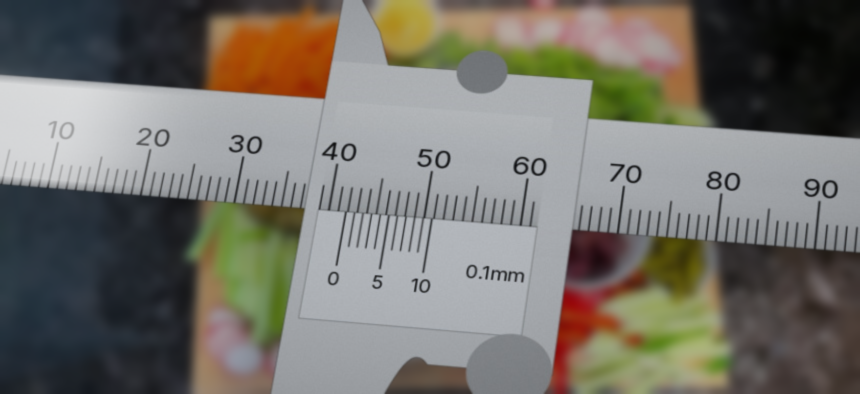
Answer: {"value": 41.8, "unit": "mm"}
